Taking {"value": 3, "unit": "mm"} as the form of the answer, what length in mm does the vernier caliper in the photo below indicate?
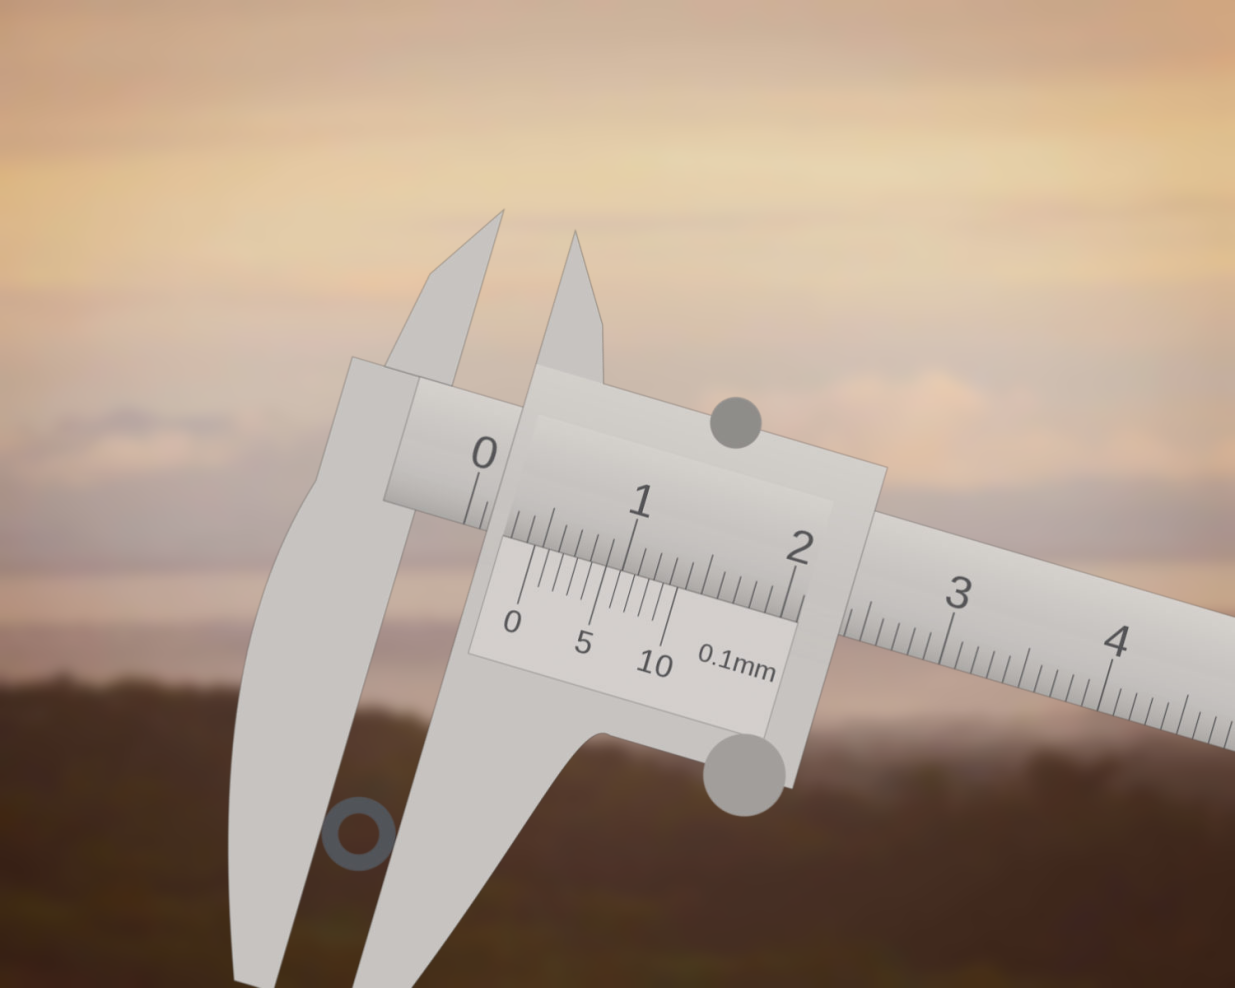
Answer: {"value": 4.5, "unit": "mm"}
